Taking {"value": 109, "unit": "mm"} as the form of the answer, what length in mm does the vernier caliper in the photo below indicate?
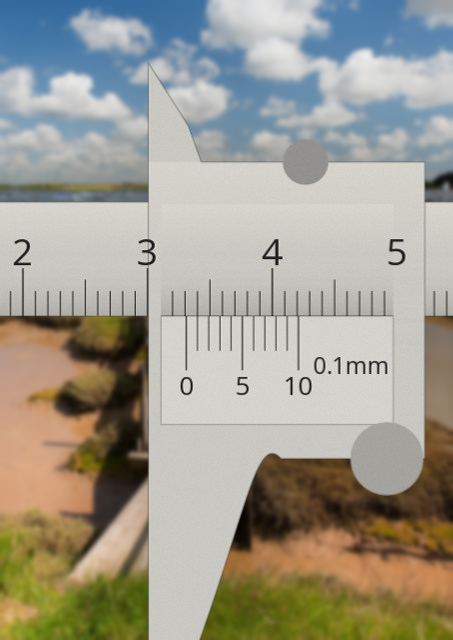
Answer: {"value": 33.1, "unit": "mm"}
